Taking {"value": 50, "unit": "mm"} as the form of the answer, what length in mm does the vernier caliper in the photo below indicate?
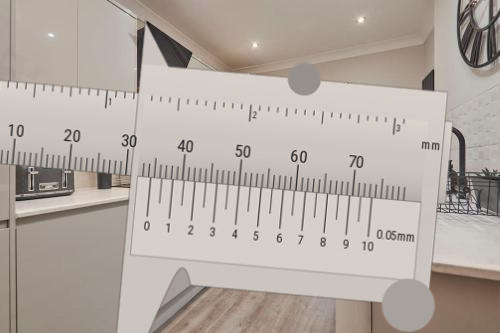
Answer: {"value": 34.4, "unit": "mm"}
